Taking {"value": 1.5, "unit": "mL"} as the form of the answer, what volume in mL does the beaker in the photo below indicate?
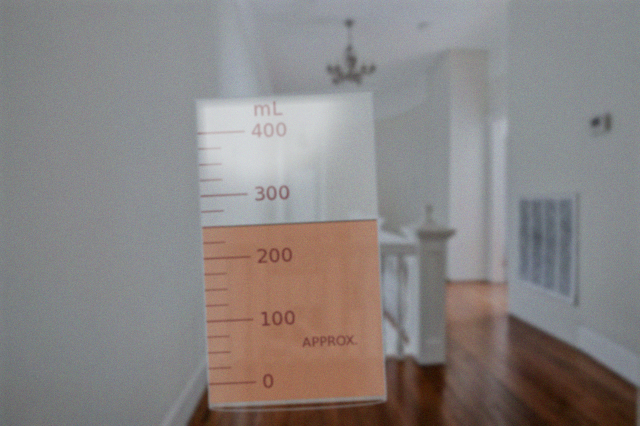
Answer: {"value": 250, "unit": "mL"}
